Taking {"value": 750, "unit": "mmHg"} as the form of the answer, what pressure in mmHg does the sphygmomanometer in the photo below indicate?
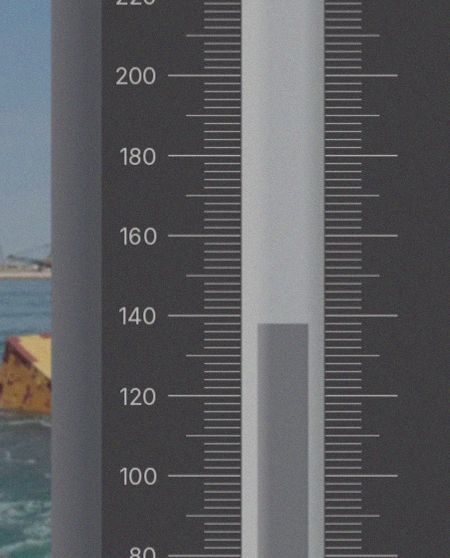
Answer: {"value": 138, "unit": "mmHg"}
